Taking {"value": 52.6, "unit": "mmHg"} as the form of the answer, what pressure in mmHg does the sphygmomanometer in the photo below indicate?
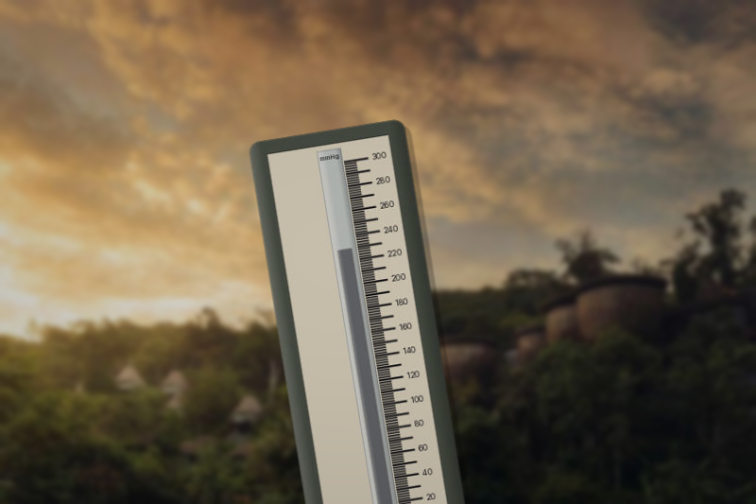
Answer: {"value": 230, "unit": "mmHg"}
